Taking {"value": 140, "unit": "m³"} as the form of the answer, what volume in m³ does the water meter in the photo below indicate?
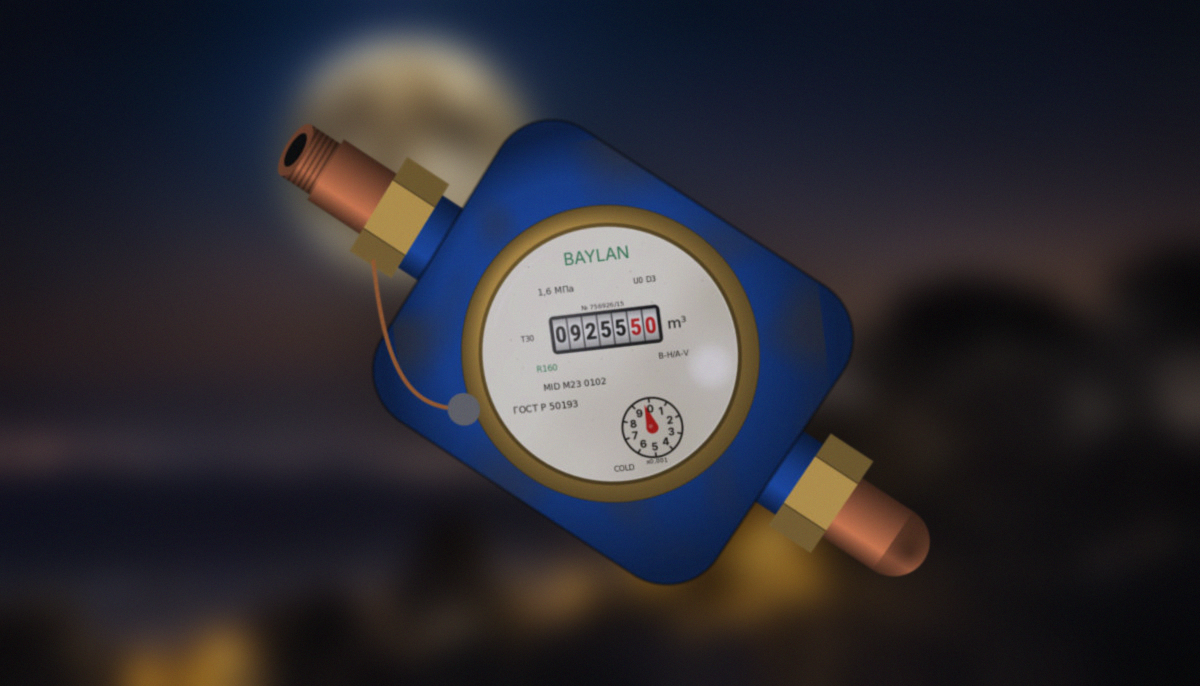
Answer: {"value": 9255.499, "unit": "m³"}
